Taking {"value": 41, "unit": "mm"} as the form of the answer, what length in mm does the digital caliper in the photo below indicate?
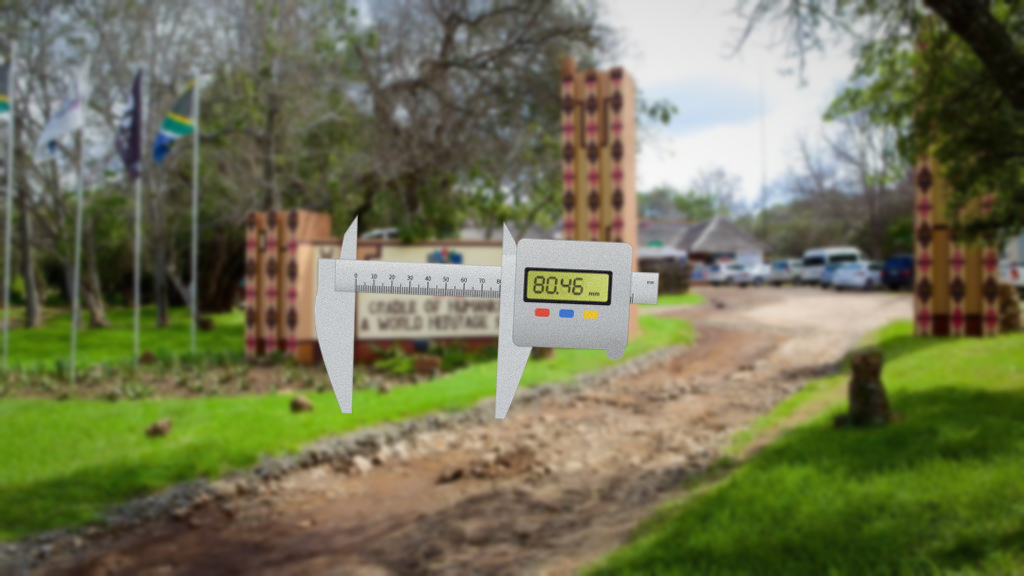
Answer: {"value": 80.46, "unit": "mm"}
